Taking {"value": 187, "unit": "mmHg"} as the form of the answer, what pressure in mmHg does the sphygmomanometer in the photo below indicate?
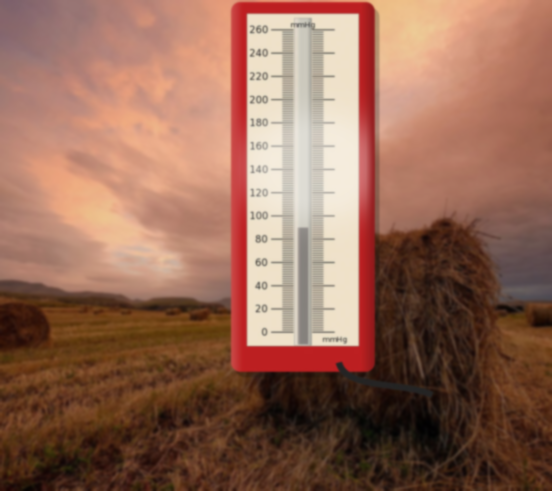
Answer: {"value": 90, "unit": "mmHg"}
